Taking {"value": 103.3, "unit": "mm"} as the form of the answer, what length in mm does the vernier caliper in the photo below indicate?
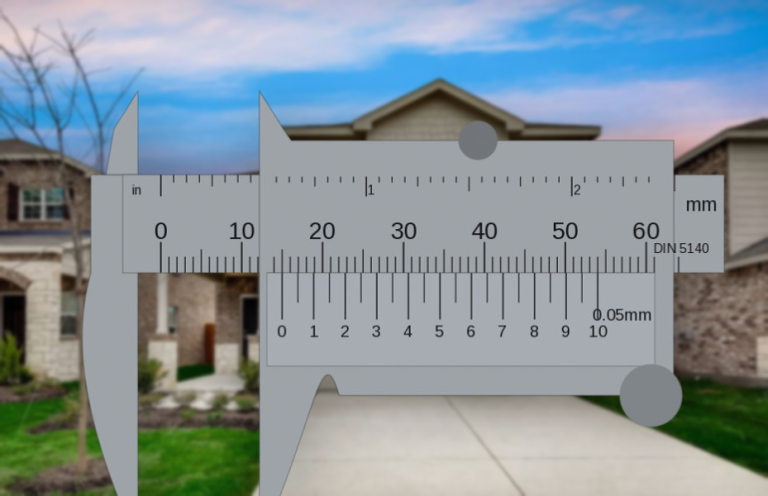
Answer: {"value": 15.0, "unit": "mm"}
